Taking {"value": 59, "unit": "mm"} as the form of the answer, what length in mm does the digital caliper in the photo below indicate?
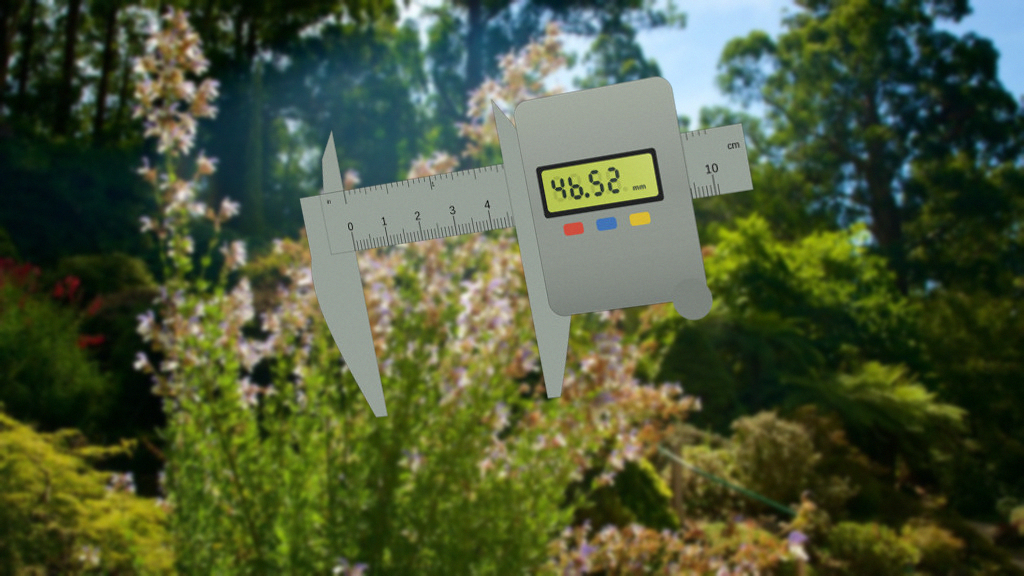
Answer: {"value": 46.52, "unit": "mm"}
